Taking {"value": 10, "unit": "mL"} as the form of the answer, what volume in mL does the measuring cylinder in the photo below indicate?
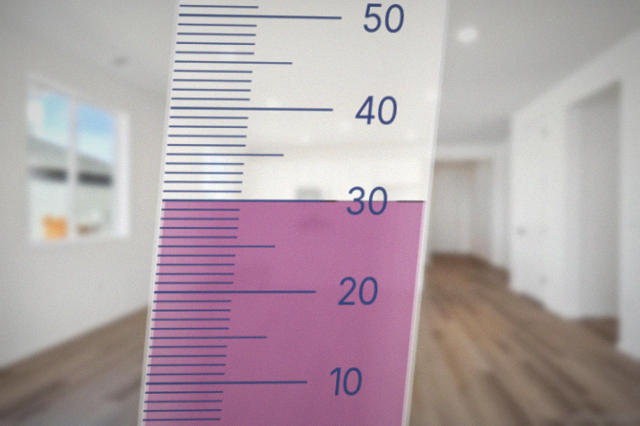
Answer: {"value": 30, "unit": "mL"}
